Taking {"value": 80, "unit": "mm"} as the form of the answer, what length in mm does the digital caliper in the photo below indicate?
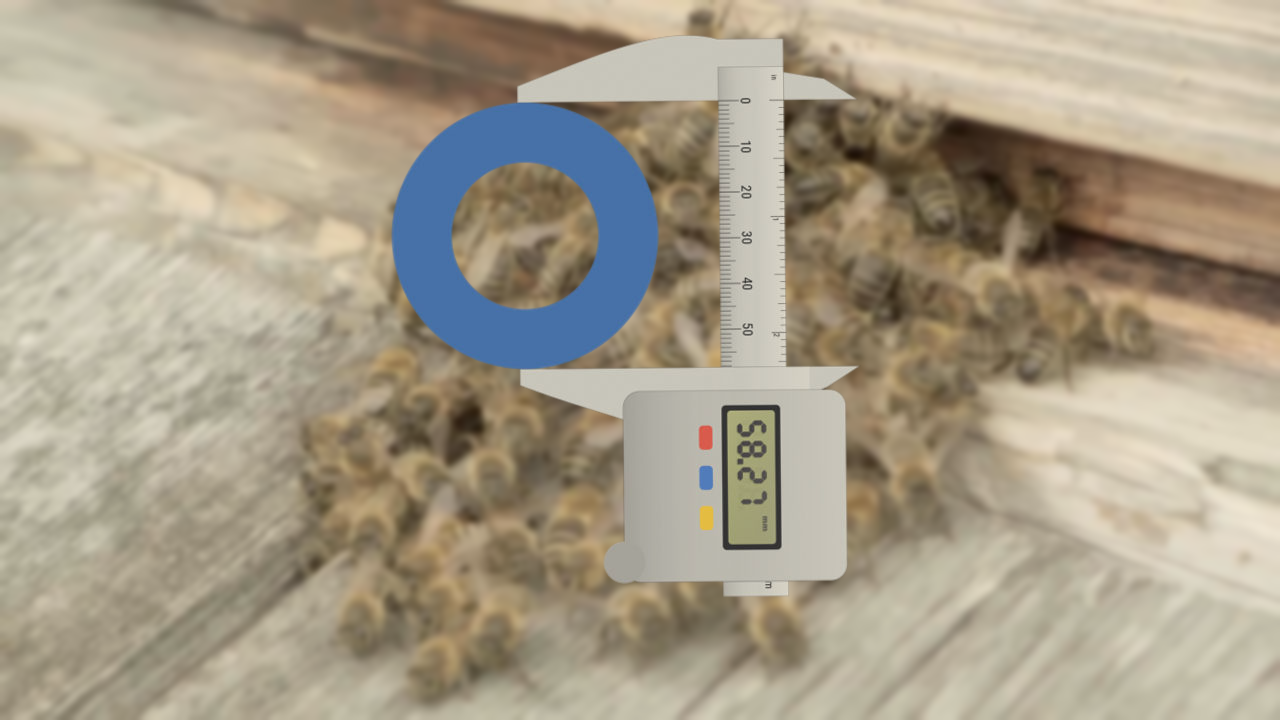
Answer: {"value": 58.27, "unit": "mm"}
